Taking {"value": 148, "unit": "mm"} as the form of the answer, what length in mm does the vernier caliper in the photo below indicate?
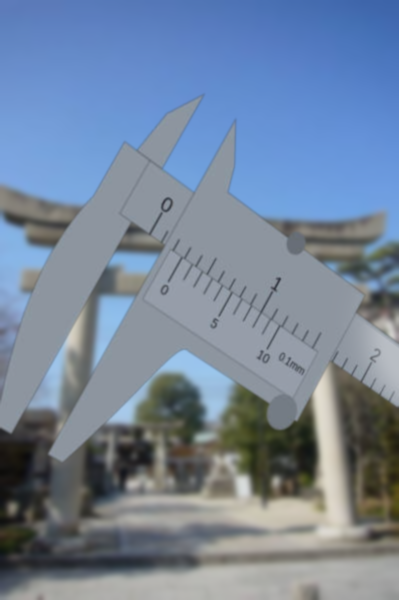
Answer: {"value": 2.8, "unit": "mm"}
